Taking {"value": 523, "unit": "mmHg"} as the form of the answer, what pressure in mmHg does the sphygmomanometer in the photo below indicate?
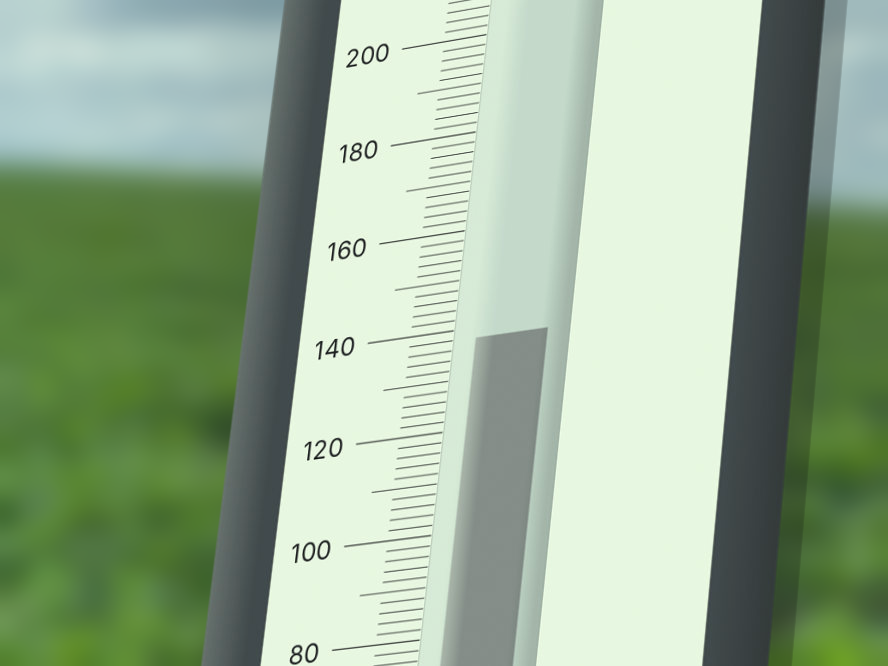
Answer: {"value": 138, "unit": "mmHg"}
